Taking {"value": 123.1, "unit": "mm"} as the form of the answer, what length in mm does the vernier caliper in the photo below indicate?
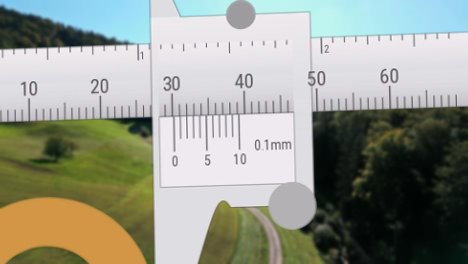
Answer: {"value": 30.2, "unit": "mm"}
